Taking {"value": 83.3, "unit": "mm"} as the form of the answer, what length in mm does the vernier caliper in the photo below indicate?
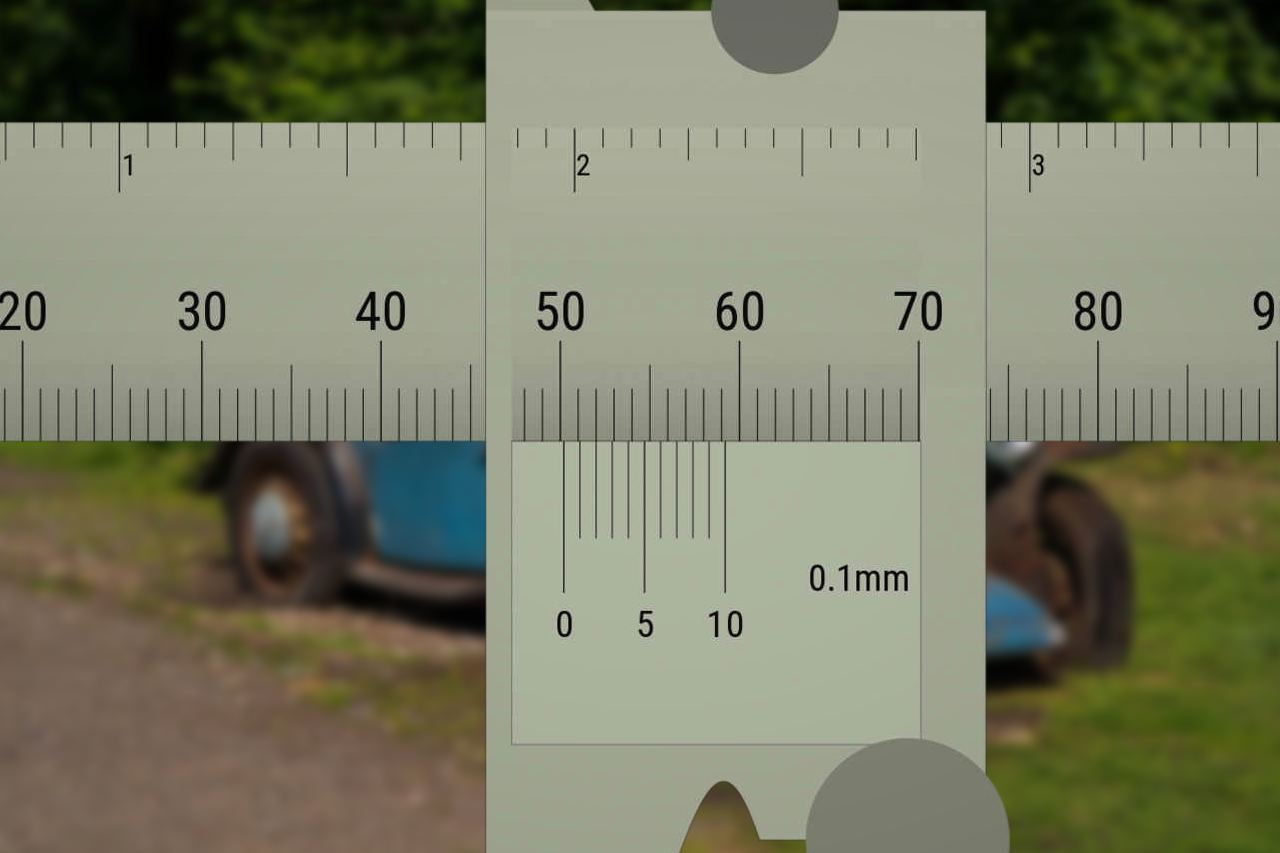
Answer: {"value": 50.2, "unit": "mm"}
